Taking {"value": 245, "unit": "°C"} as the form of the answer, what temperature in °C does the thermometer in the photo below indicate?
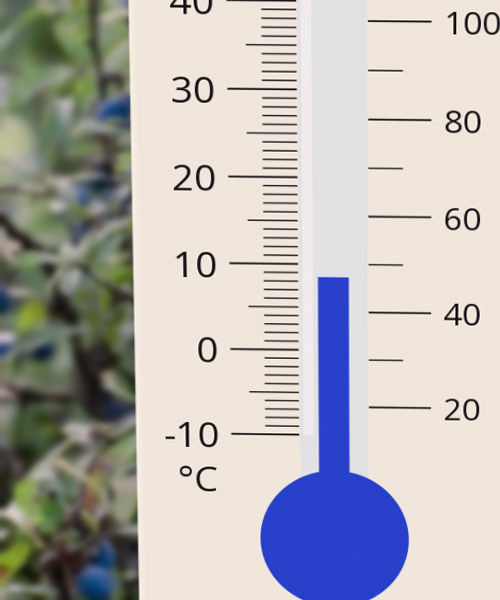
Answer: {"value": 8.5, "unit": "°C"}
